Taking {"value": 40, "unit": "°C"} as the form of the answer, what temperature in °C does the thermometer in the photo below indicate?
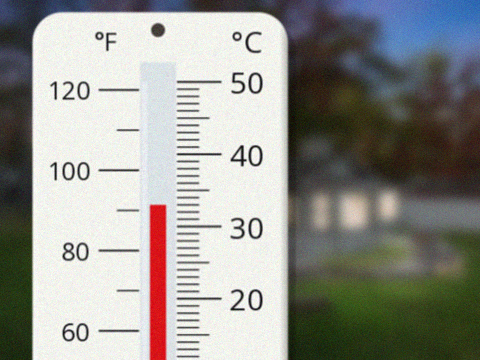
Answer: {"value": 33, "unit": "°C"}
